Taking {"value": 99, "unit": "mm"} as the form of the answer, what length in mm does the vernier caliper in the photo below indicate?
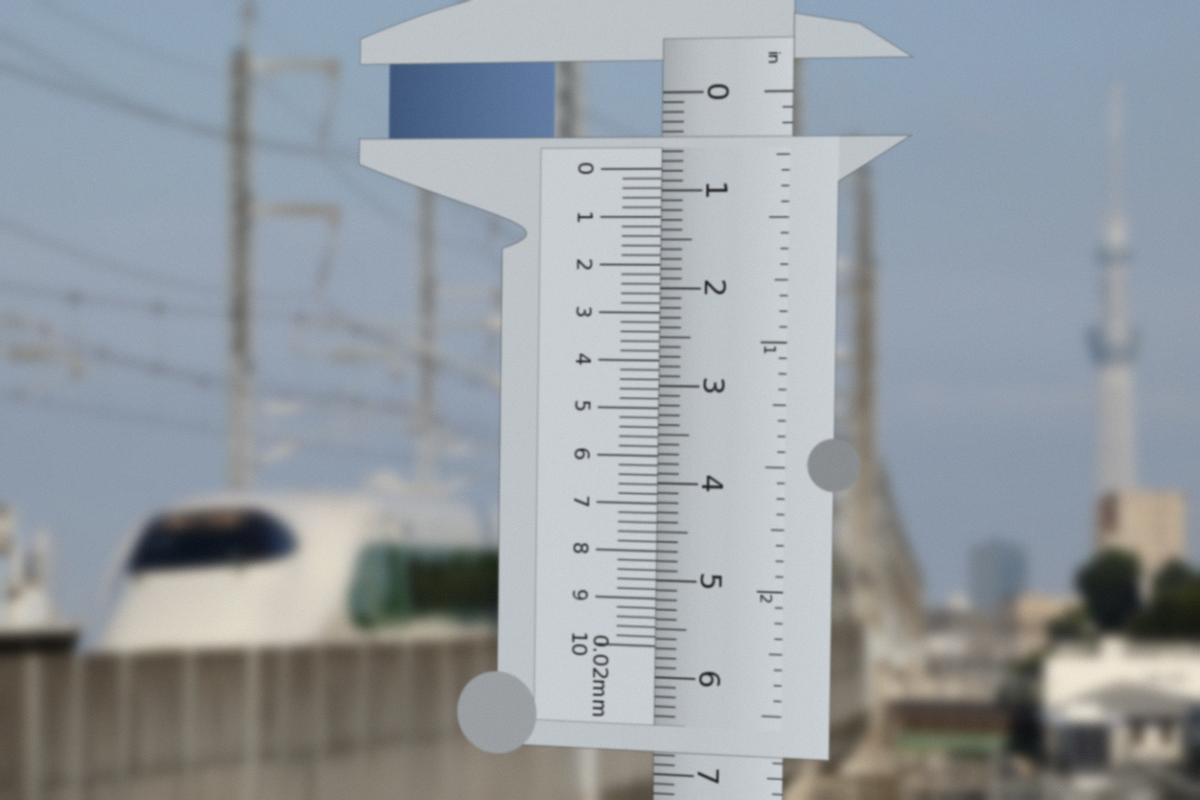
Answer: {"value": 7.8, "unit": "mm"}
